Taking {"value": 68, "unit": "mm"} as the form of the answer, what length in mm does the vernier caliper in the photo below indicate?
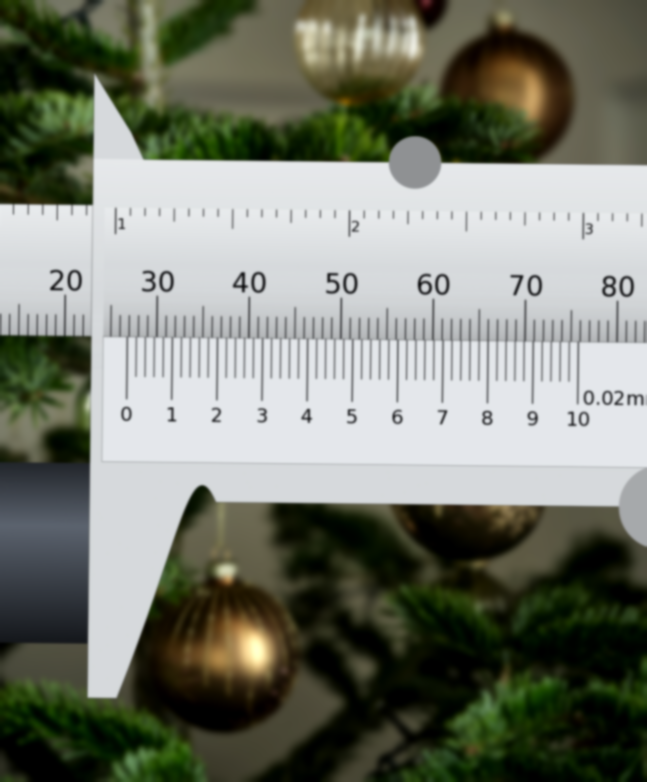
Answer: {"value": 26.8, "unit": "mm"}
